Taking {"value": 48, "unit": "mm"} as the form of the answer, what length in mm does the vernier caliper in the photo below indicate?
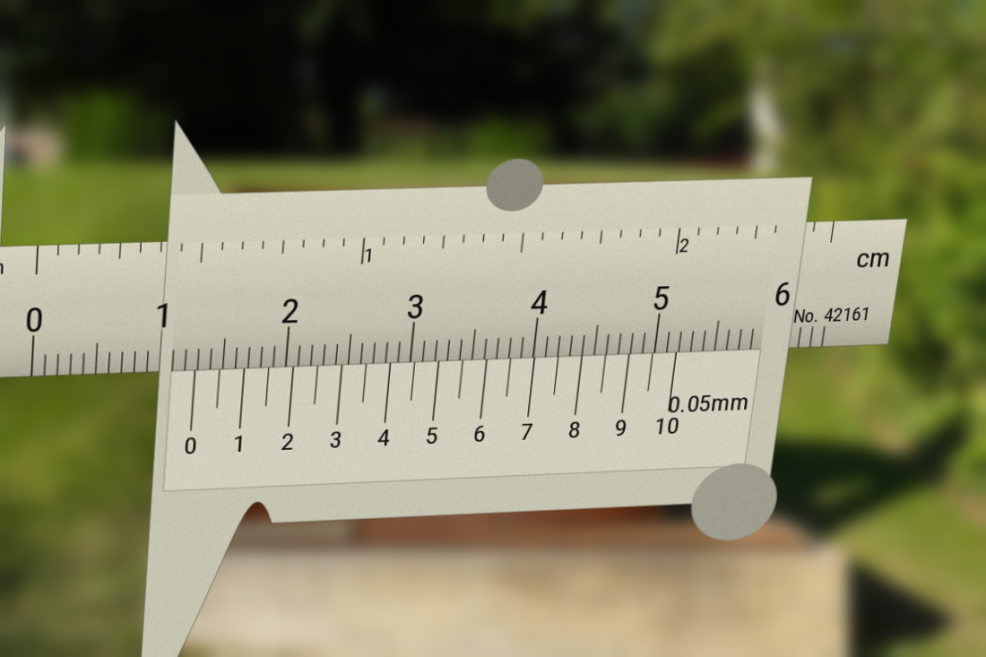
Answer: {"value": 12.8, "unit": "mm"}
